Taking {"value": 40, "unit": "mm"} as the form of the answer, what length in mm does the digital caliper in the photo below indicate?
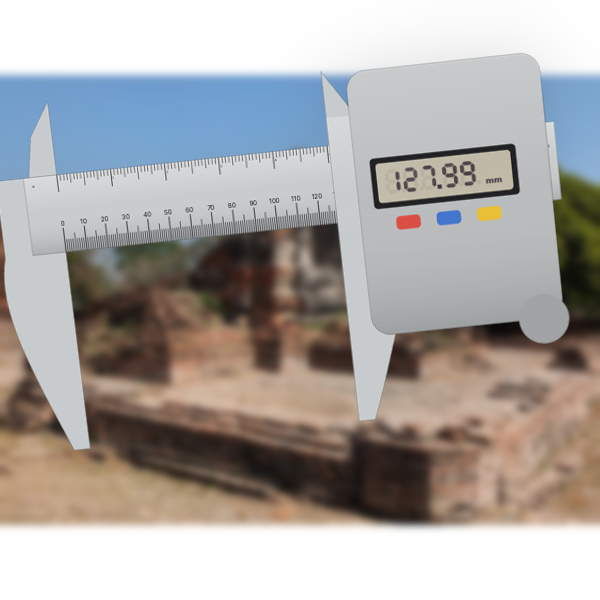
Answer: {"value": 127.99, "unit": "mm"}
